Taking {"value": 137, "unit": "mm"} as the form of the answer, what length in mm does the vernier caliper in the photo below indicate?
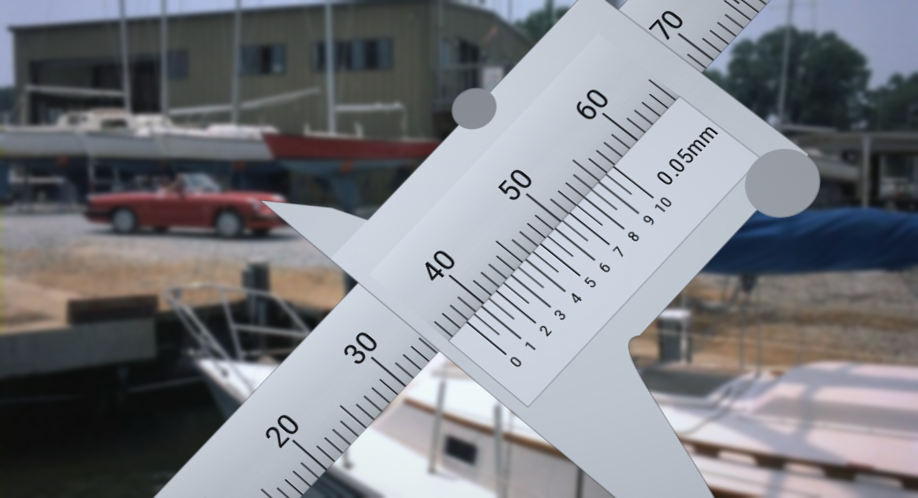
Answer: {"value": 37.8, "unit": "mm"}
